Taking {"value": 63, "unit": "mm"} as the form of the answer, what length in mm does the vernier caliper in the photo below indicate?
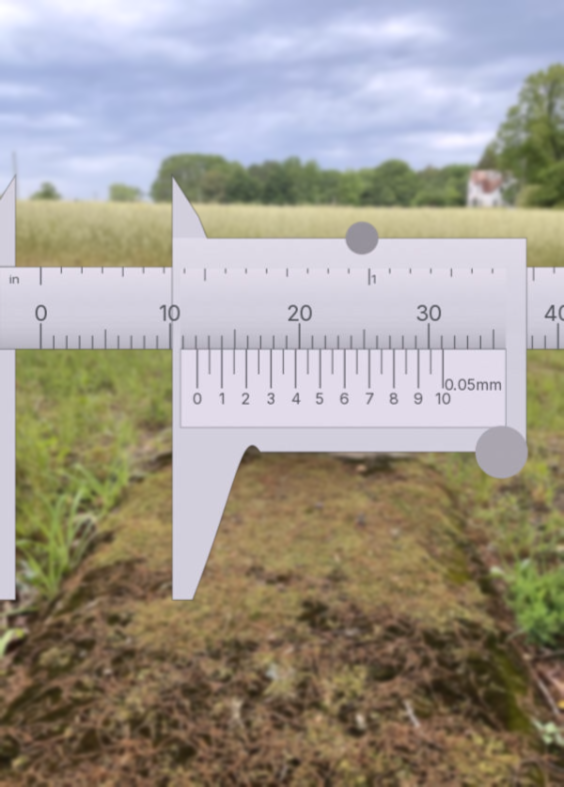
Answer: {"value": 12.1, "unit": "mm"}
